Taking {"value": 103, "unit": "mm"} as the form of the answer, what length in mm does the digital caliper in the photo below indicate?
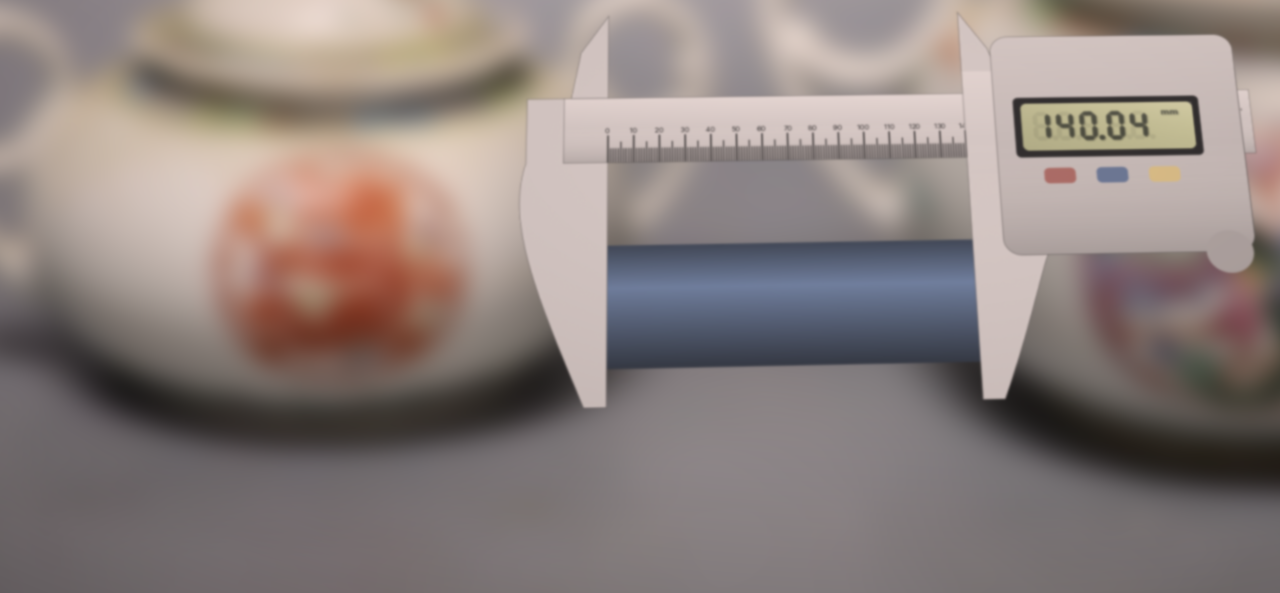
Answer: {"value": 140.04, "unit": "mm"}
